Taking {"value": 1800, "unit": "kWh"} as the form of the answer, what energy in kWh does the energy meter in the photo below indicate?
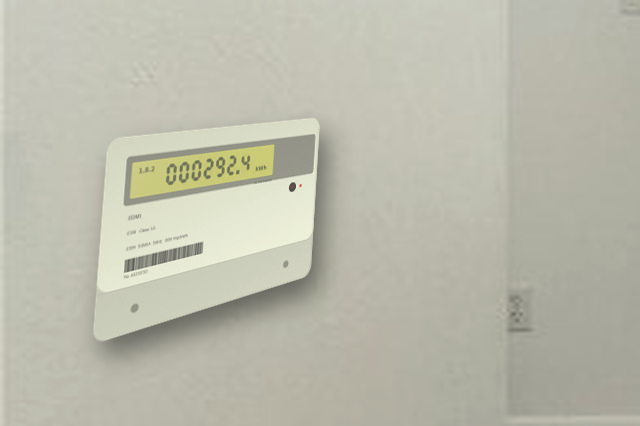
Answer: {"value": 292.4, "unit": "kWh"}
